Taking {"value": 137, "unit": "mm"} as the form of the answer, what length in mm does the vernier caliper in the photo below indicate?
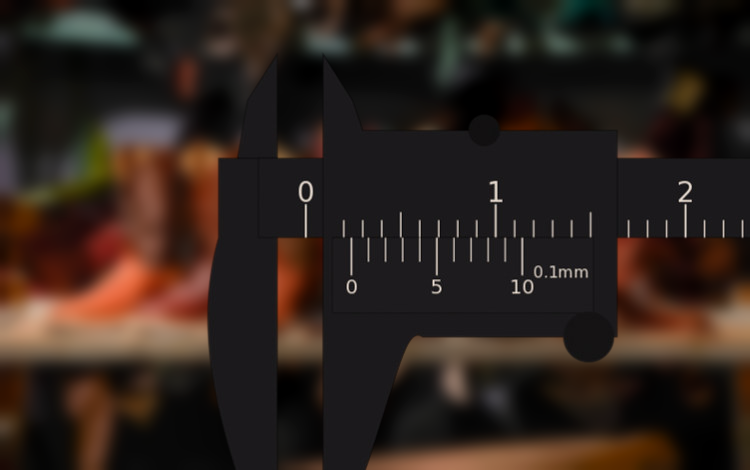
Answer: {"value": 2.4, "unit": "mm"}
